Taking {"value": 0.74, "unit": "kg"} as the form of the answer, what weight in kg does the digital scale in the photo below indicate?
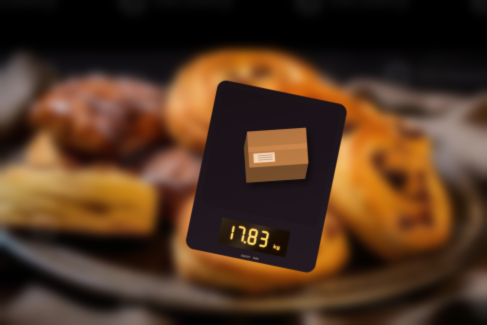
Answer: {"value": 17.83, "unit": "kg"}
